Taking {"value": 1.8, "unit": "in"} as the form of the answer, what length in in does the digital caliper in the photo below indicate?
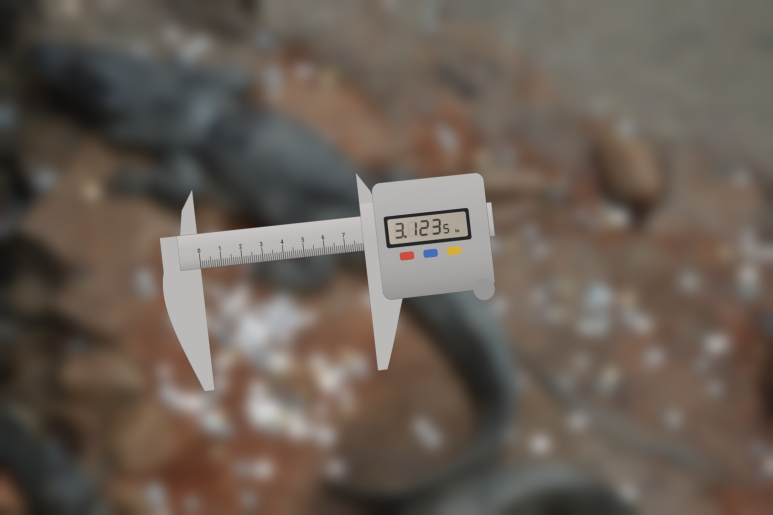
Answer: {"value": 3.1235, "unit": "in"}
